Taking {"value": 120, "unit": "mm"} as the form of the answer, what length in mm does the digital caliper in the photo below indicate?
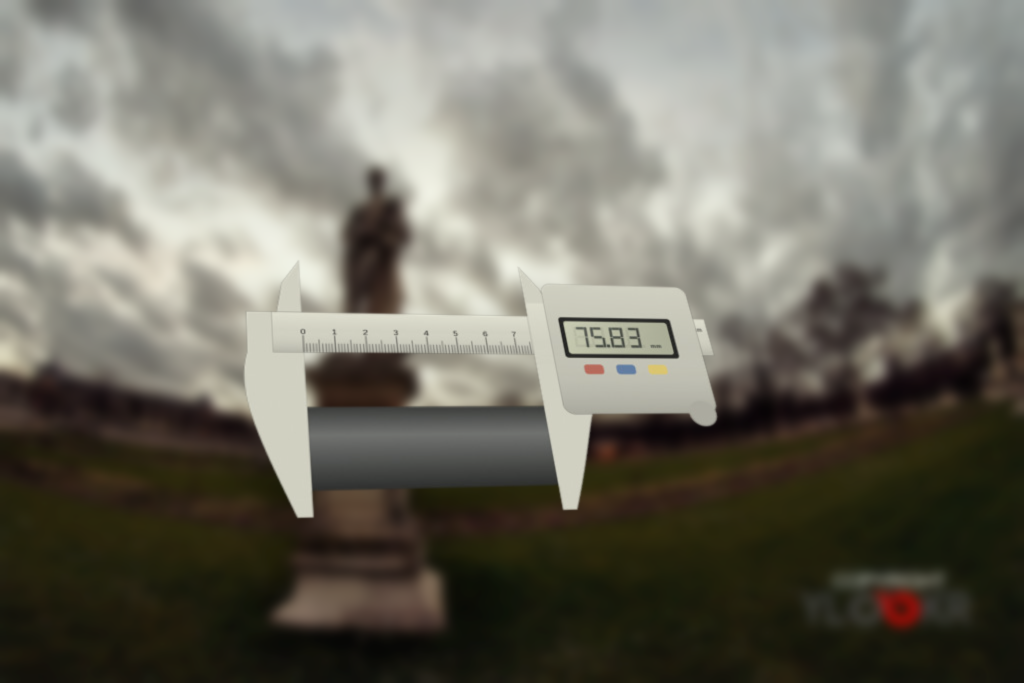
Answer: {"value": 75.83, "unit": "mm"}
